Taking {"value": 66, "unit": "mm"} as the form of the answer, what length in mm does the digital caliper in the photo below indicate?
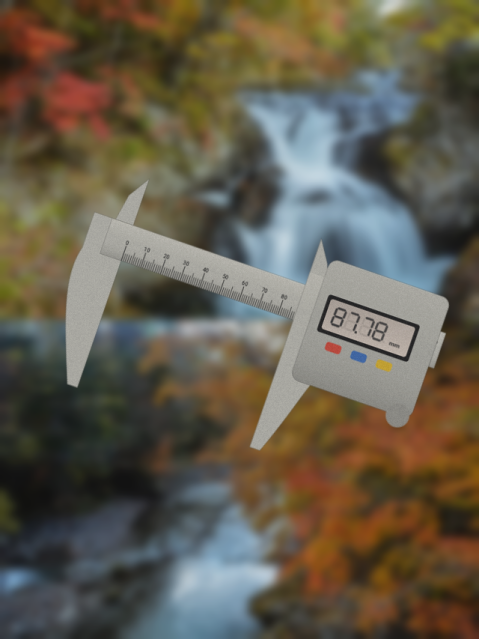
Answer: {"value": 87.78, "unit": "mm"}
